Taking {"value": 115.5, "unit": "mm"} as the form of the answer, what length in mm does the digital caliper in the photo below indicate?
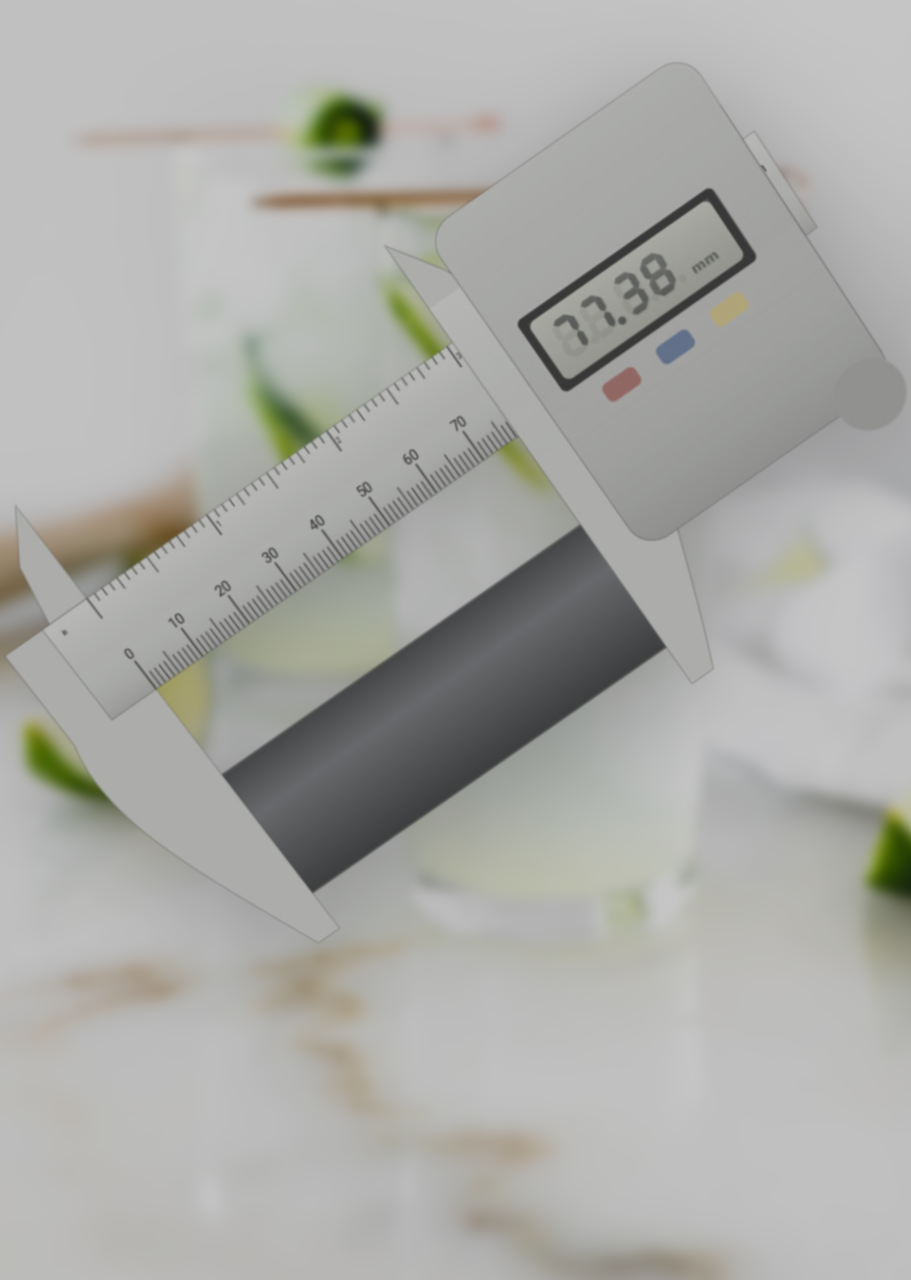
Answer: {"value": 77.38, "unit": "mm"}
